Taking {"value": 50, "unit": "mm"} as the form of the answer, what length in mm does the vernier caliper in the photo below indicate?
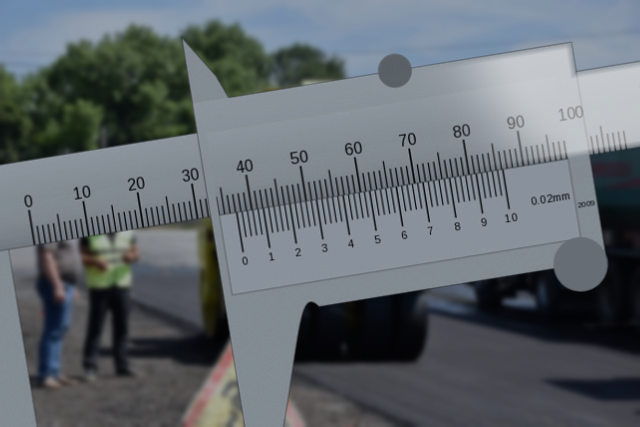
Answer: {"value": 37.2, "unit": "mm"}
